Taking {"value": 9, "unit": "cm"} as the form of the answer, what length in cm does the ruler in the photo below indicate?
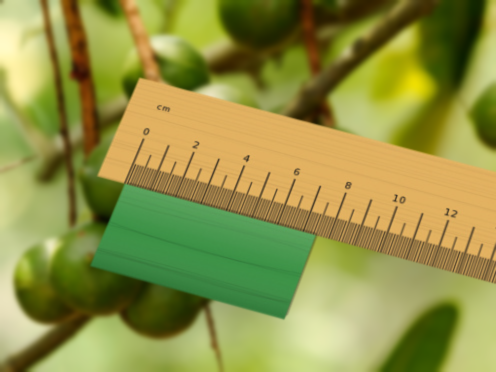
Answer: {"value": 7.5, "unit": "cm"}
